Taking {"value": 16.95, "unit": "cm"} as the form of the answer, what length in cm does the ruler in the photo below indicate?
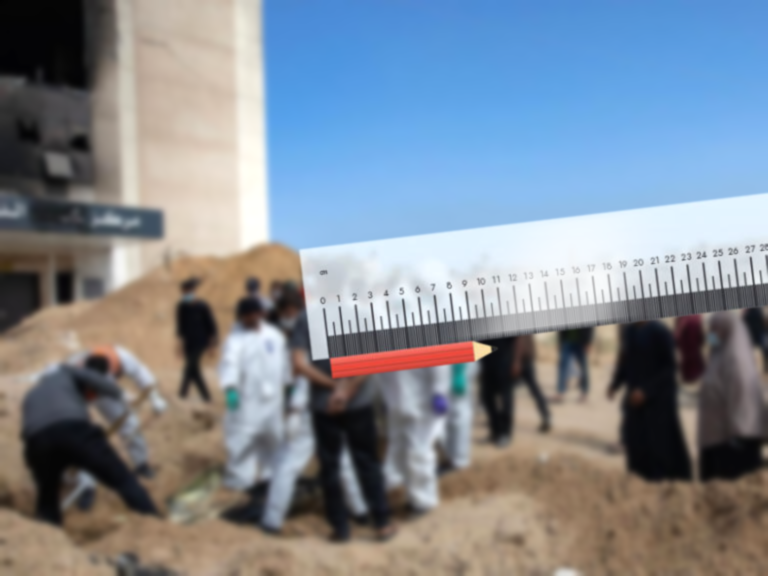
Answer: {"value": 10.5, "unit": "cm"}
